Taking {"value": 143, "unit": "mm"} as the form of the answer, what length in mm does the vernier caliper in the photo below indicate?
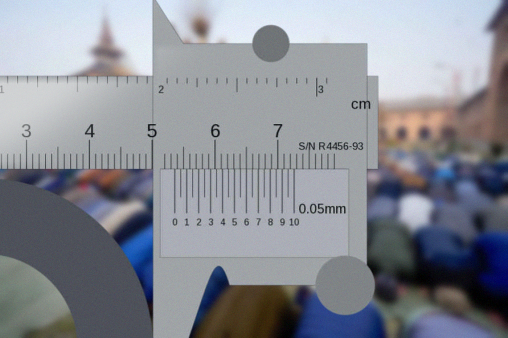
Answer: {"value": 53.6, "unit": "mm"}
